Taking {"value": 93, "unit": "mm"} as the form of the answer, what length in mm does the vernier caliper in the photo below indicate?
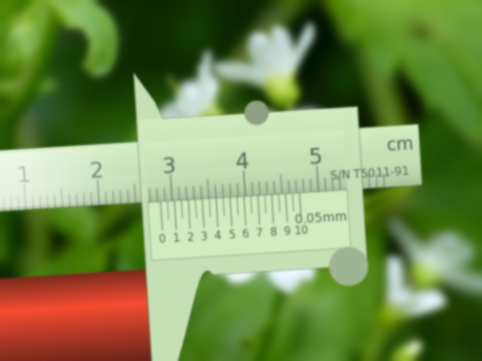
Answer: {"value": 28.4, "unit": "mm"}
